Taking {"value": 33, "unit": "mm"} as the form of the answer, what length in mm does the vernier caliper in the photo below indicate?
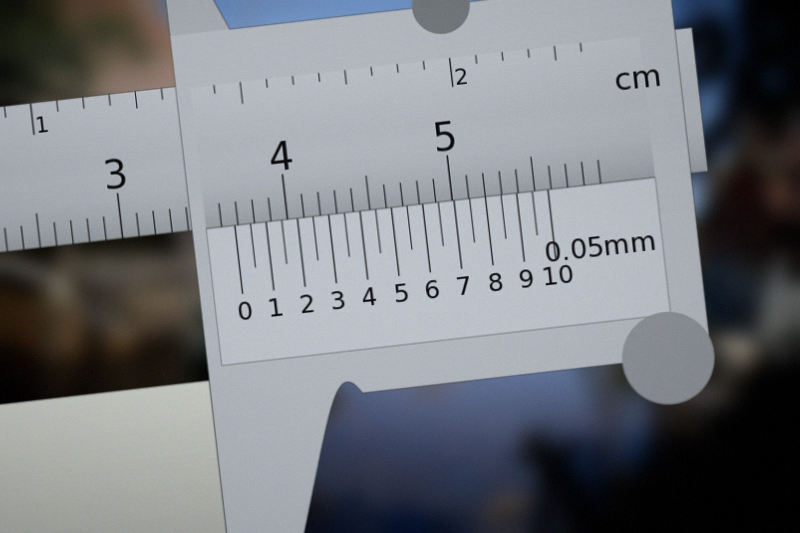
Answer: {"value": 36.8, "unit": "mm"}
